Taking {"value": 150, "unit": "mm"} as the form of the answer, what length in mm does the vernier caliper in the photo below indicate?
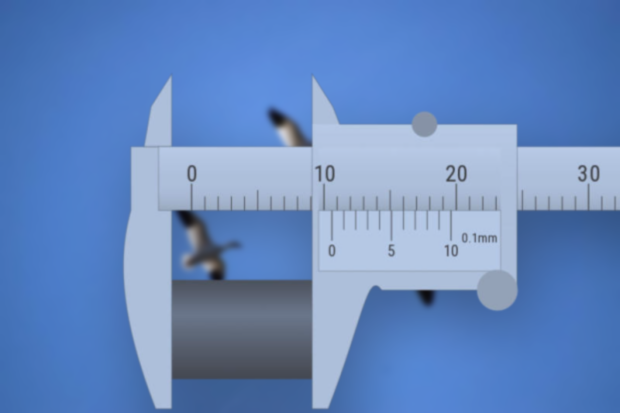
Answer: {"value": 10.6, "unit": "mm"}
